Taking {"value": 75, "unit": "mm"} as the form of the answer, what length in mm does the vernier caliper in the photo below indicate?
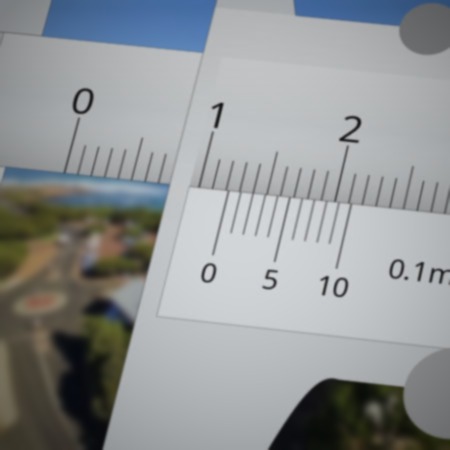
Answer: {"value": 12.2, "unit": "mm"}
